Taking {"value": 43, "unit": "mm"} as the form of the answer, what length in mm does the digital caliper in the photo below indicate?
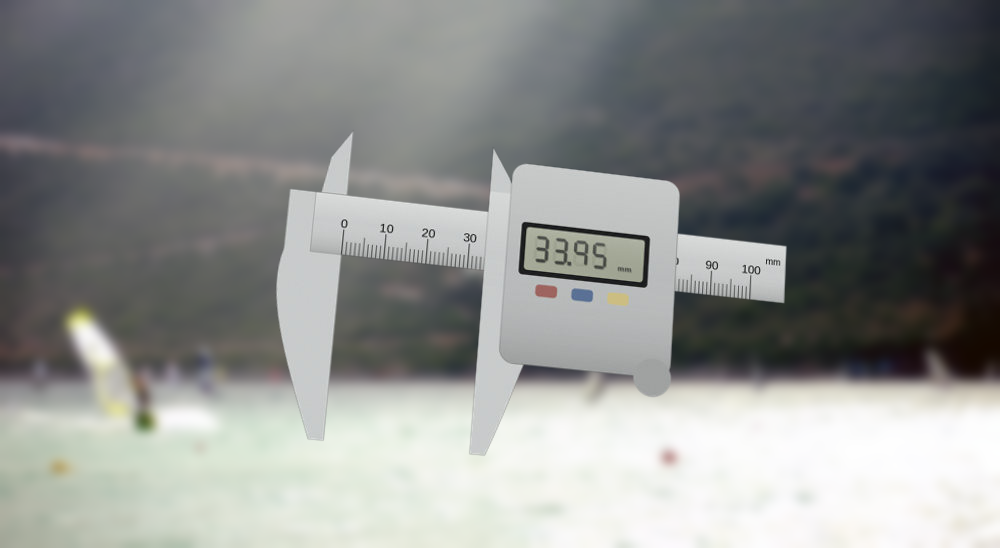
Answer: {"value": 33.95, "unit": "mm"}
